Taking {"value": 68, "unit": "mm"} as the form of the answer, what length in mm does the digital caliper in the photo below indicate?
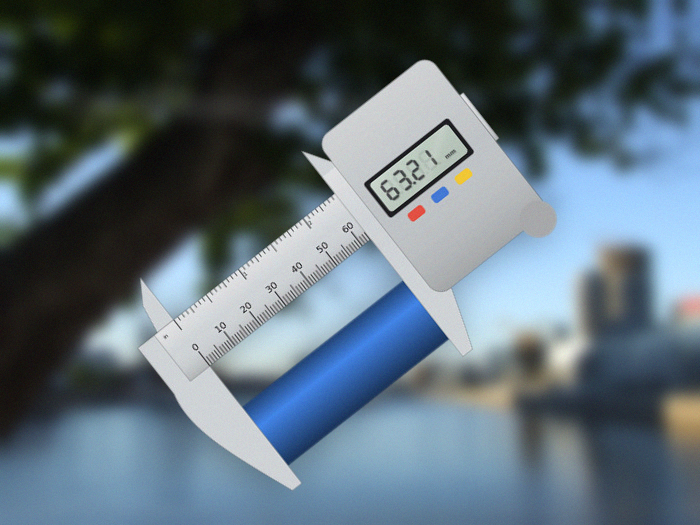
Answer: {"value": 63.21, "unit": "mm"}
